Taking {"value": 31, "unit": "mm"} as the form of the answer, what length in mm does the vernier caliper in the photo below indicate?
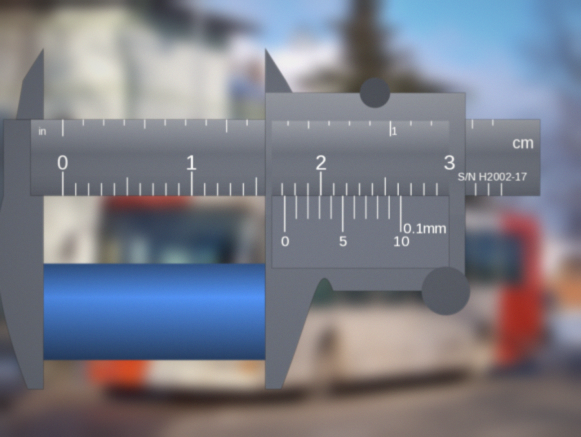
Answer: {"value": 17.2, "unit": "mm"}
